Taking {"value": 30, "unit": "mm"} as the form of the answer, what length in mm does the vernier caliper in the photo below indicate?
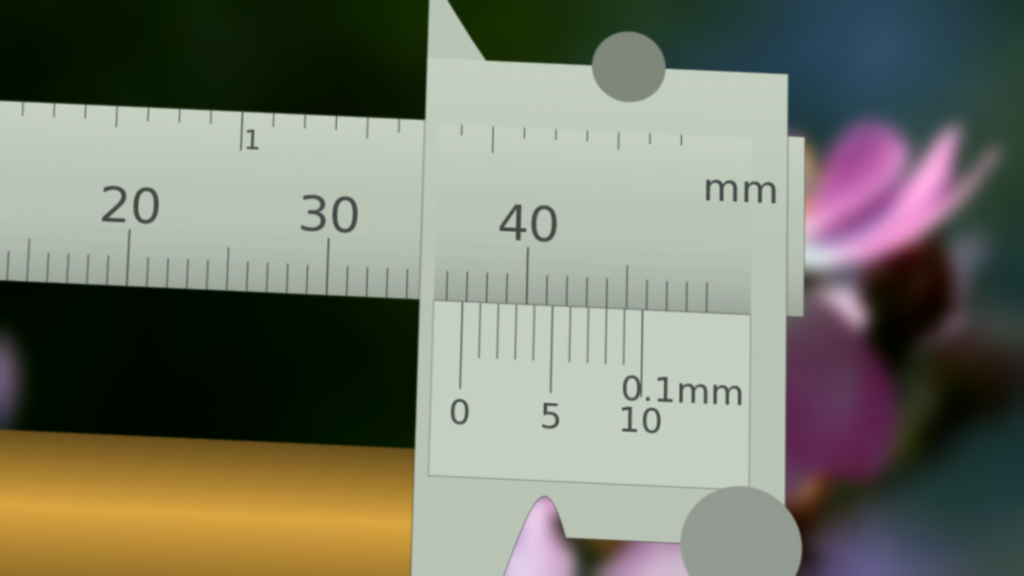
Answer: {"value": 36.8, "unit": "mm"}
